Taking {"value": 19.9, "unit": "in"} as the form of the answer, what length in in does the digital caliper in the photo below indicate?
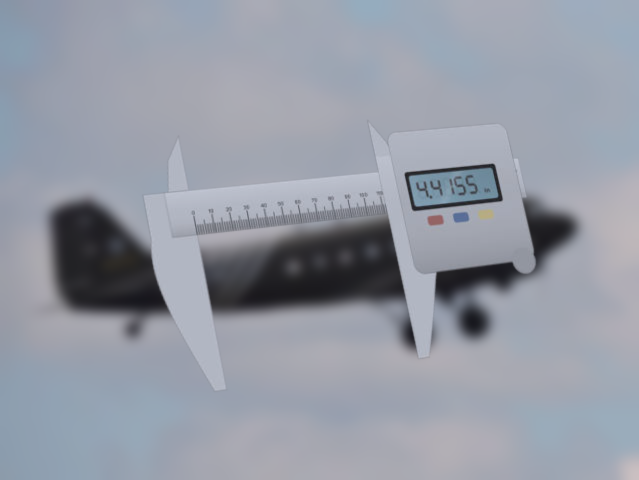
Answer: {"value": 4.4155, "unit": "in"}
